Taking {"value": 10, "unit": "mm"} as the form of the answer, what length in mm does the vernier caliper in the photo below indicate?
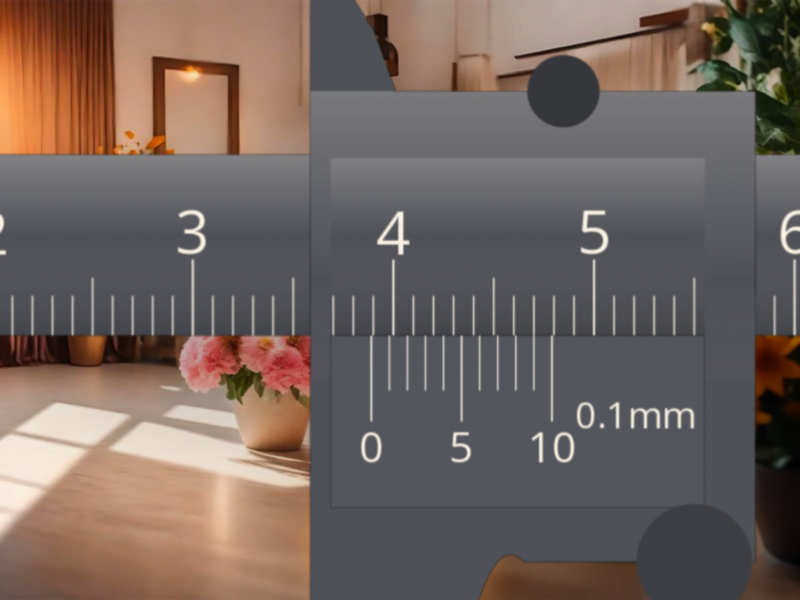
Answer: {"value": 38.9, "unit": "mm"}
